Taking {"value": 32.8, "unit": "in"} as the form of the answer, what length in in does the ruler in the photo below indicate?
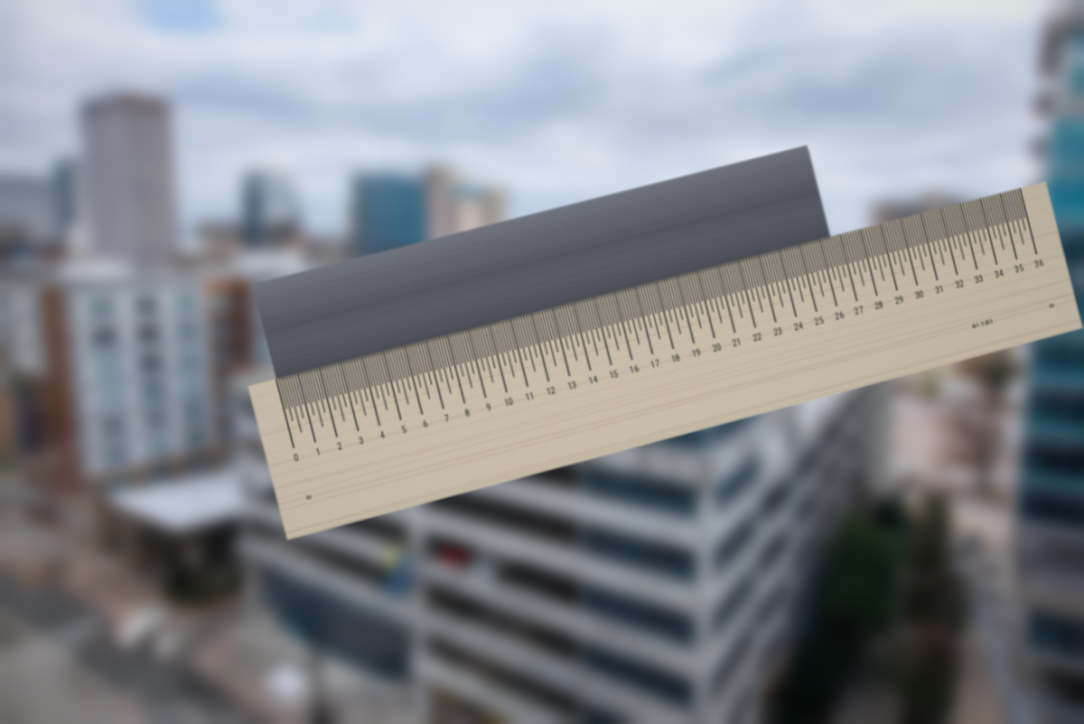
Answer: {"value": 26.5, "unit": "in"}
